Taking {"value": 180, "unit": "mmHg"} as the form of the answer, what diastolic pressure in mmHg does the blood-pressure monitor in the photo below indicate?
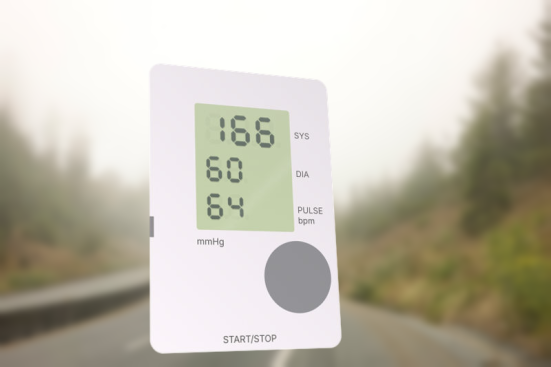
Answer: {"value": 60, "unit": "mmHg"}
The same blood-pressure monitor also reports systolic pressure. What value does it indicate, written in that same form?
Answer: {"value": 166, "unit": "mmHg"}
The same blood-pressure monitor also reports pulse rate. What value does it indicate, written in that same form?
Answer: {"value": 64, "unit": "bpm"}
